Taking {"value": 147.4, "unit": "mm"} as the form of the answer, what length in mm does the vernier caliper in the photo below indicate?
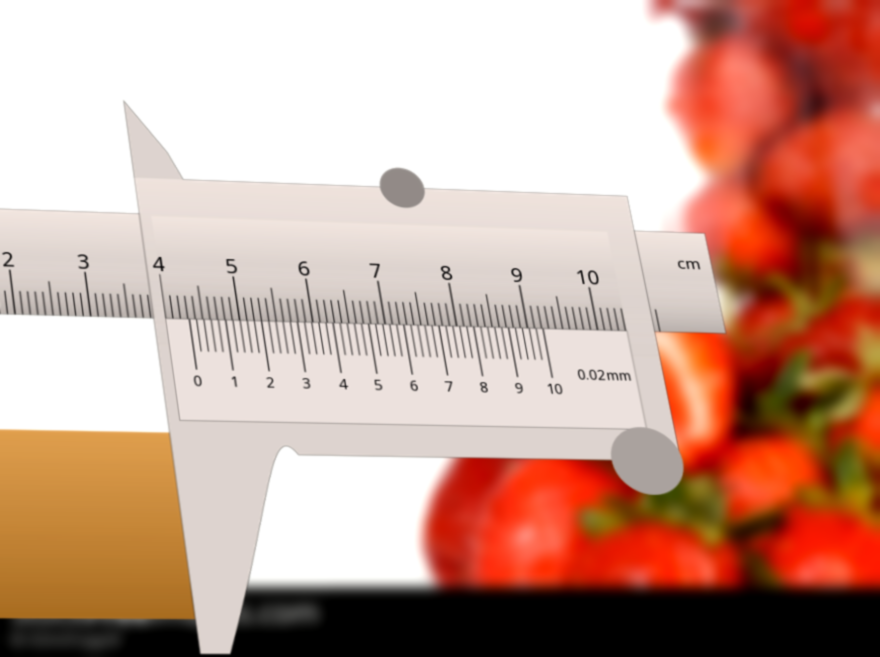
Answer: {"value": 43.2, "unit": "mm"}
